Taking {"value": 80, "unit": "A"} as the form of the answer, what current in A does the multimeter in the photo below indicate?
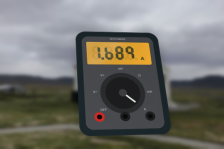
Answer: {"value": 1.689, "unit": "A"}
